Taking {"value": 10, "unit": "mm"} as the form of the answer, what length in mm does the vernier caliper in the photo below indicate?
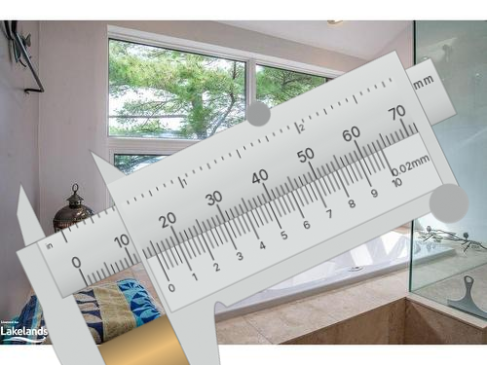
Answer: {"value": 15.0, "unit": "mm"}
